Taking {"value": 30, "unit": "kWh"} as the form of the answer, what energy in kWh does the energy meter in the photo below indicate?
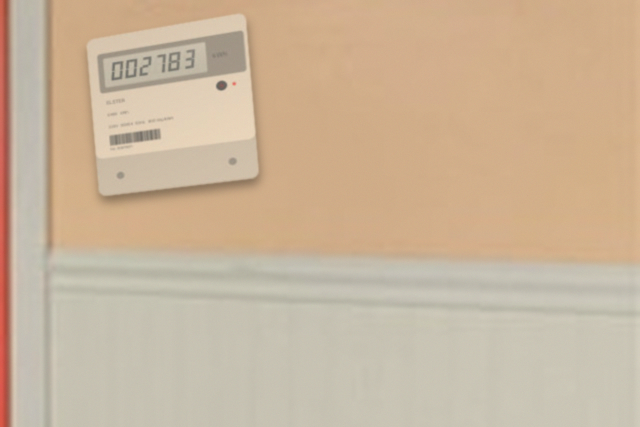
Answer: {"value": 2783, "unit": "kWh"}
